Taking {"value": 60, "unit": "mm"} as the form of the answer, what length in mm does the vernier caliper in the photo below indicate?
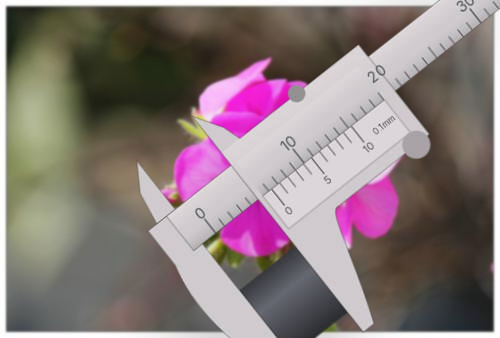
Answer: {"value": 6.3, "unit": "mm"}
